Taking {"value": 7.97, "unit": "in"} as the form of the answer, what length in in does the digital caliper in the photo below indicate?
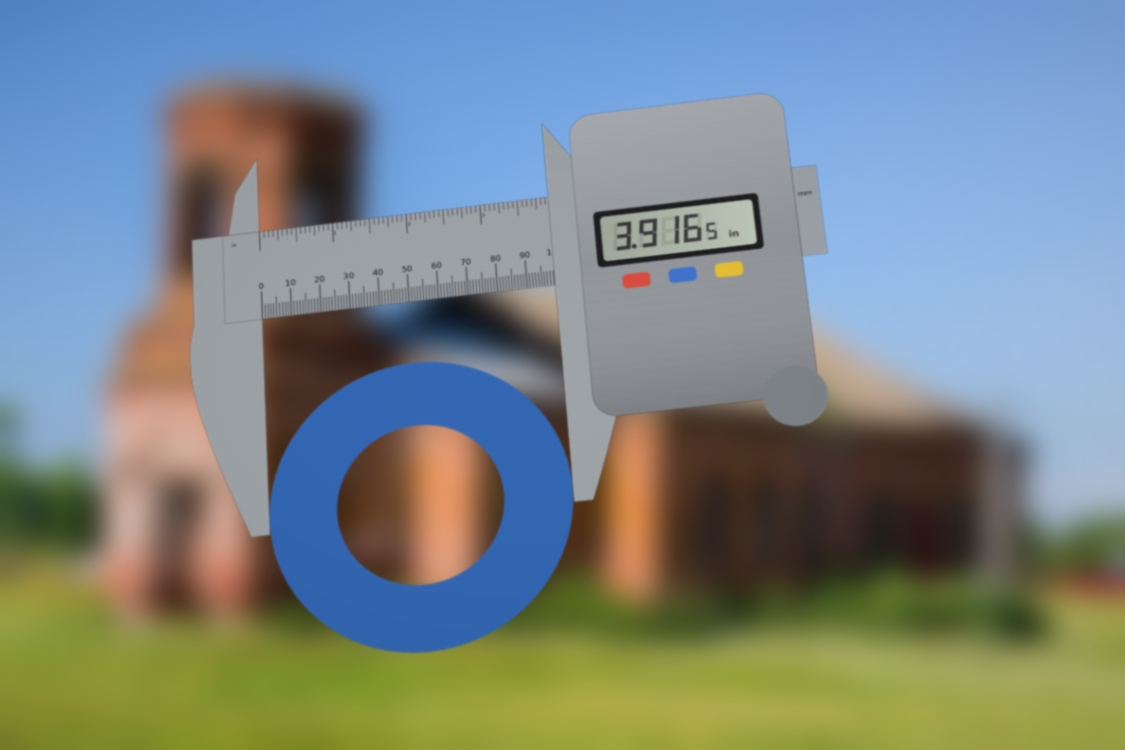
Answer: {"value": 3.9165, "unit": "in"}
